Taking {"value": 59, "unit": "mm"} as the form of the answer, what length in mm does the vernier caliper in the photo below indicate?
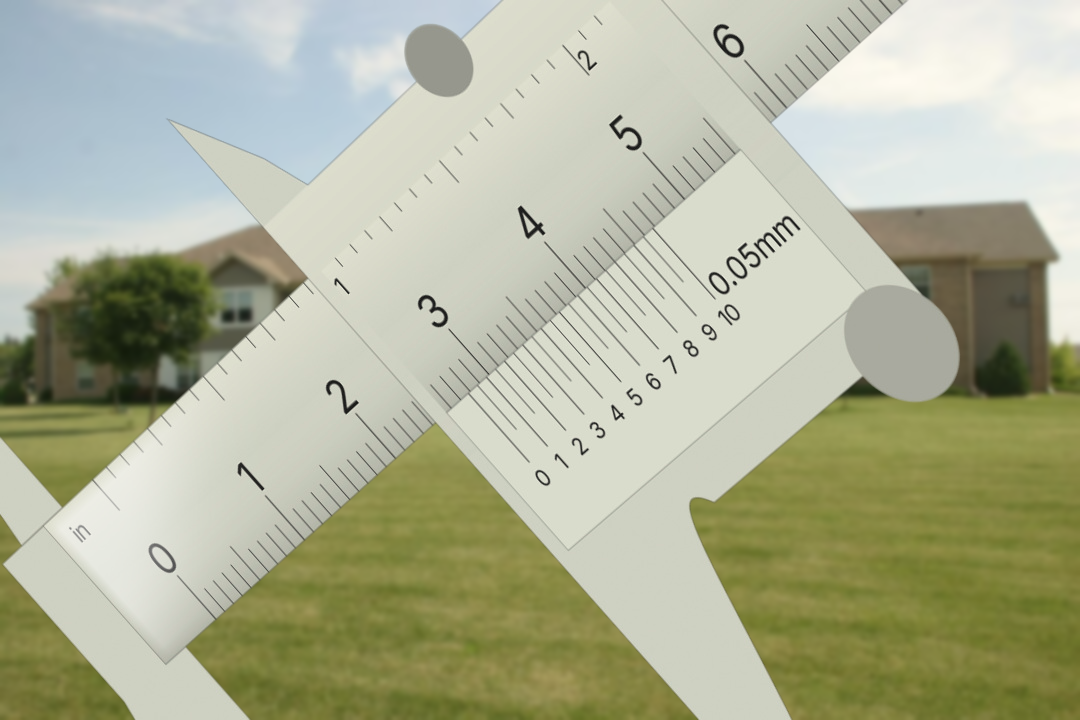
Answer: {"value": 27.8, "unit": "mm"}
